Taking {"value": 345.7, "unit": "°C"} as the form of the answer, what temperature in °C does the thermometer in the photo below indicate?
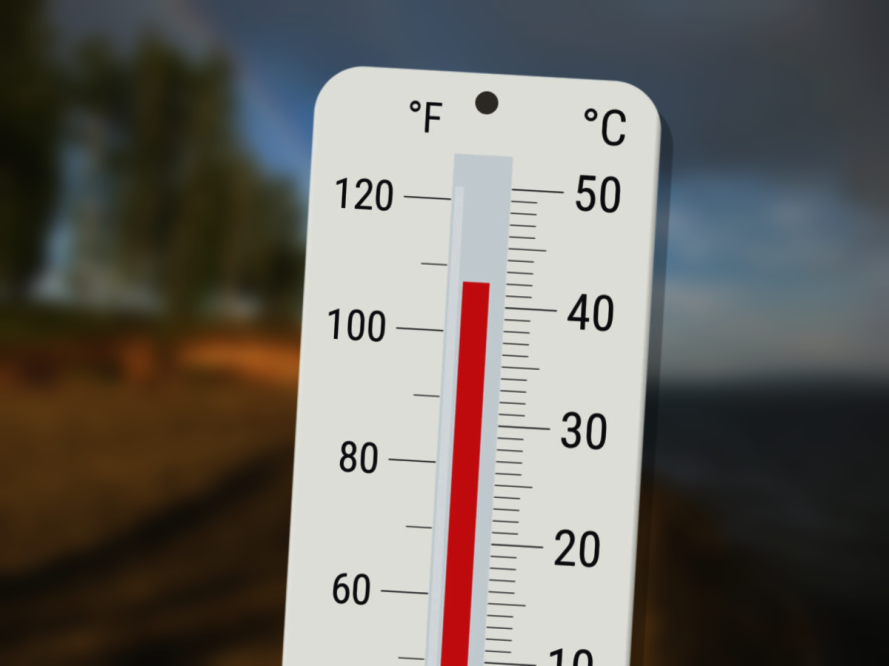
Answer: {"value": 42, "unit": "°C"}
